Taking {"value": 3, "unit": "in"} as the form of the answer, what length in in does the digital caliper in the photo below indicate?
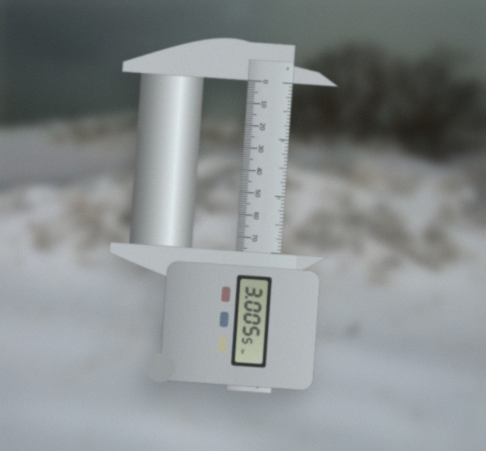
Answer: {"value": 3.0055, "unit": "in"}
